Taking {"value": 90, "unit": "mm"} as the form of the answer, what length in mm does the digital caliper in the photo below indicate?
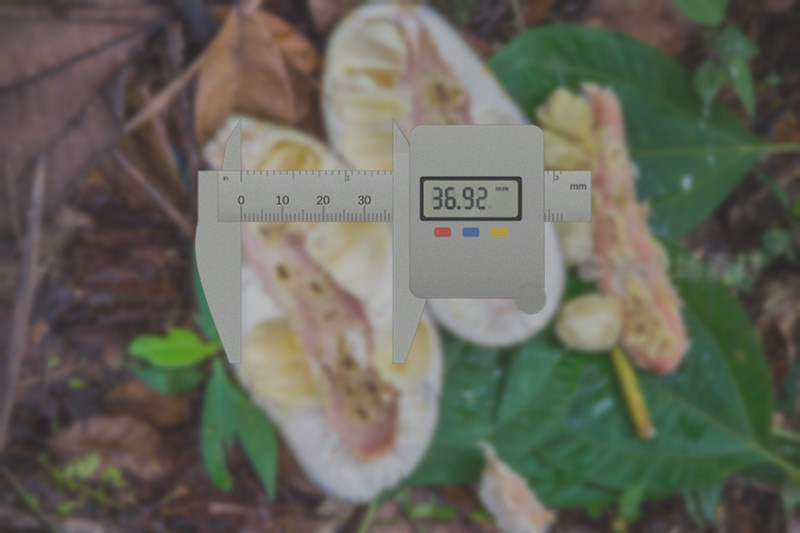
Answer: {"value": 36.92, "unit": "mm"}
